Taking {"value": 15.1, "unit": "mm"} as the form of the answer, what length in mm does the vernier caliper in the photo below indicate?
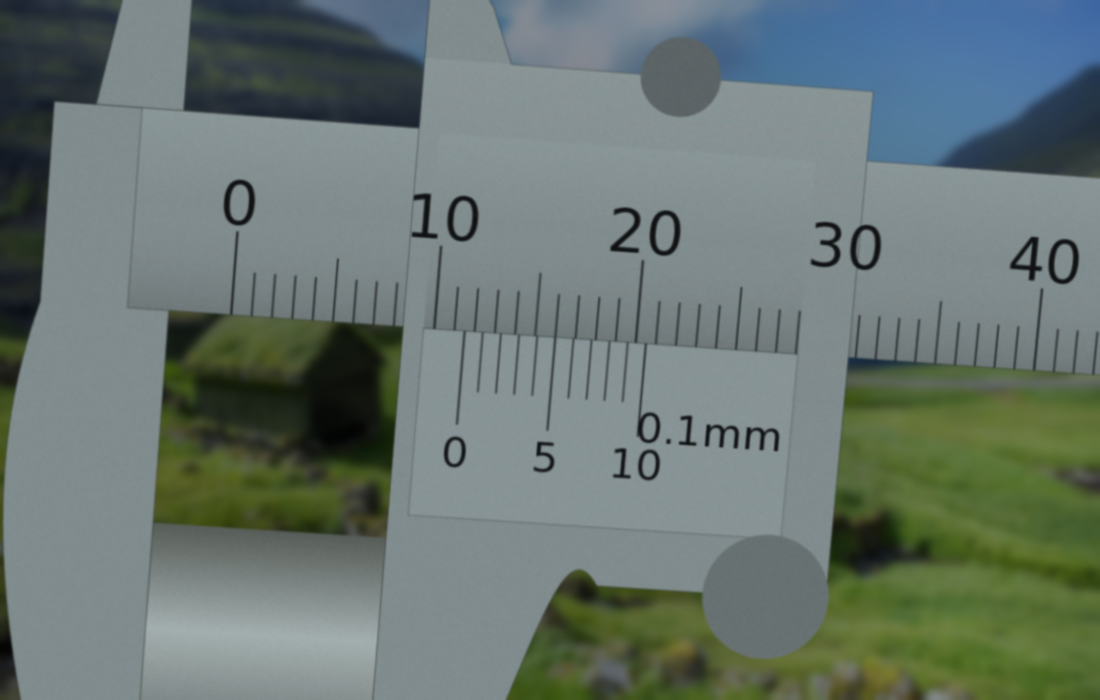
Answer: {"value": 11.5, "unit": "mm"}
